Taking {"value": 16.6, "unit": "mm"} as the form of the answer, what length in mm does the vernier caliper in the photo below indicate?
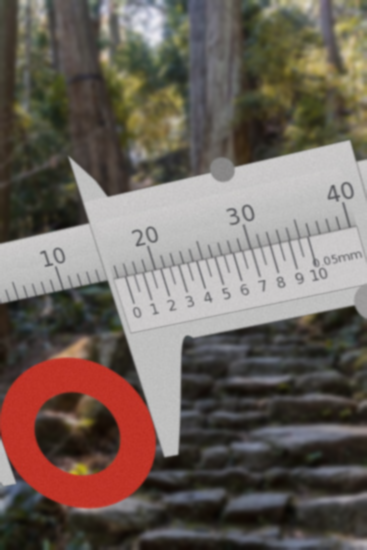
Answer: {"value": 16.8, "unit": "mm"}
